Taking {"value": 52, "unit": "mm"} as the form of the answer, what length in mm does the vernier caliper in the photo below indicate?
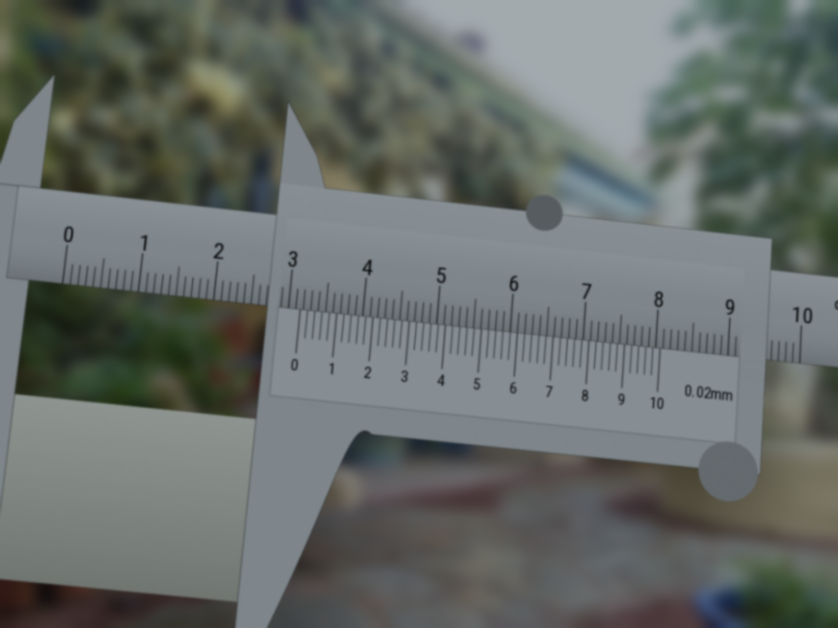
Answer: {"value": 31.6, "unit": "mm"}
